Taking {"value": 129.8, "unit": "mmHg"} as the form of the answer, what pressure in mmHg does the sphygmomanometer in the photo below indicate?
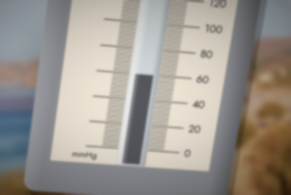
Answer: {"value": 60, "unit": "mmHg"}
